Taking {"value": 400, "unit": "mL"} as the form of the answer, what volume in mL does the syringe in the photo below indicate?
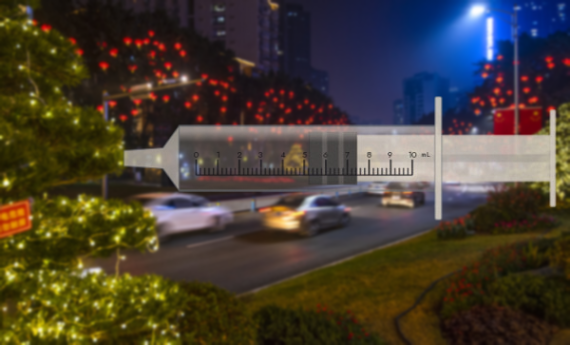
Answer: {"value": 5.2, "unit": "mL"}
